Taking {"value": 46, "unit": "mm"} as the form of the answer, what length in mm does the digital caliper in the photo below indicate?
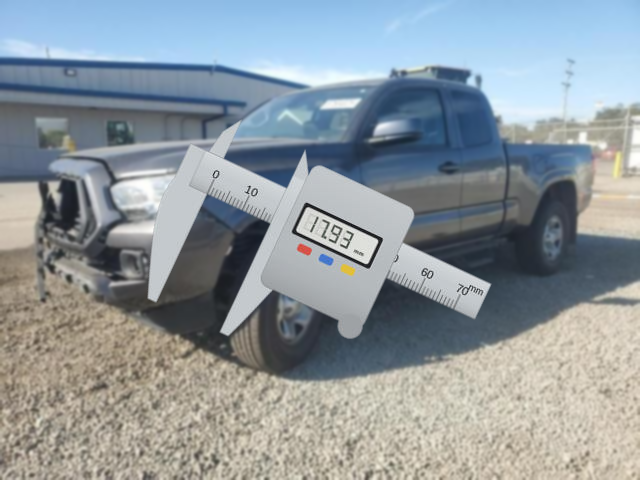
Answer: {"value": 17.93, "unit": "mm"}
